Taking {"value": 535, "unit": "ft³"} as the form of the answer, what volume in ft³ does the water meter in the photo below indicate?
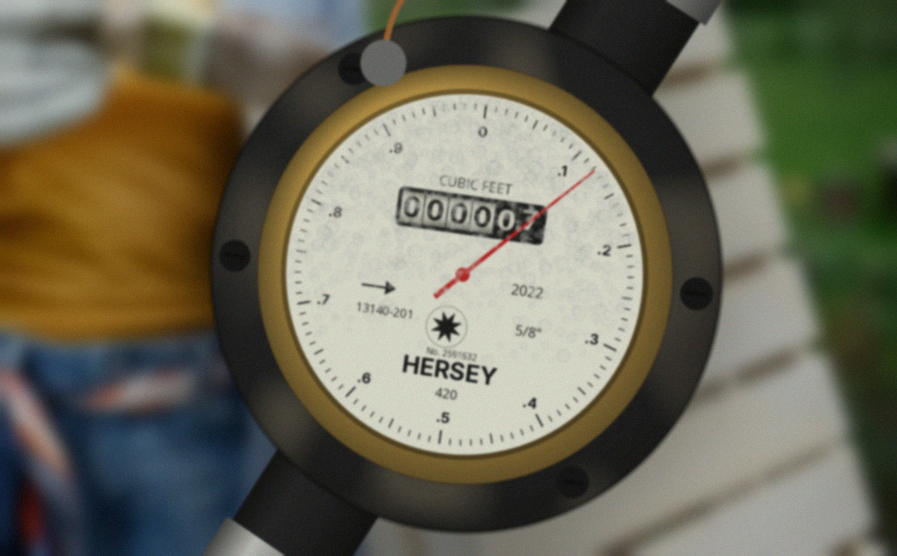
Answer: {"value": 7.12, "unit": "ft³"}
